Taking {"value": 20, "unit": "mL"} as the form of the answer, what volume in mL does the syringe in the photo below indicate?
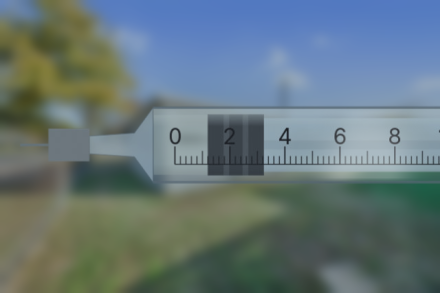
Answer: {"value": 1.2, "unit": "mL"}
